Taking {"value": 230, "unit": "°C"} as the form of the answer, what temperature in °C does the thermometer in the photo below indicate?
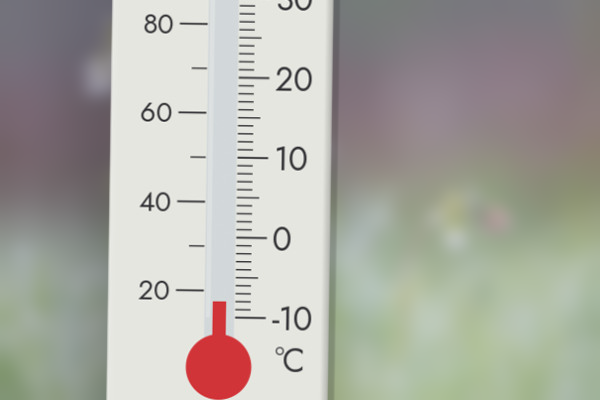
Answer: {"value": -8, "unit": "°C"}
